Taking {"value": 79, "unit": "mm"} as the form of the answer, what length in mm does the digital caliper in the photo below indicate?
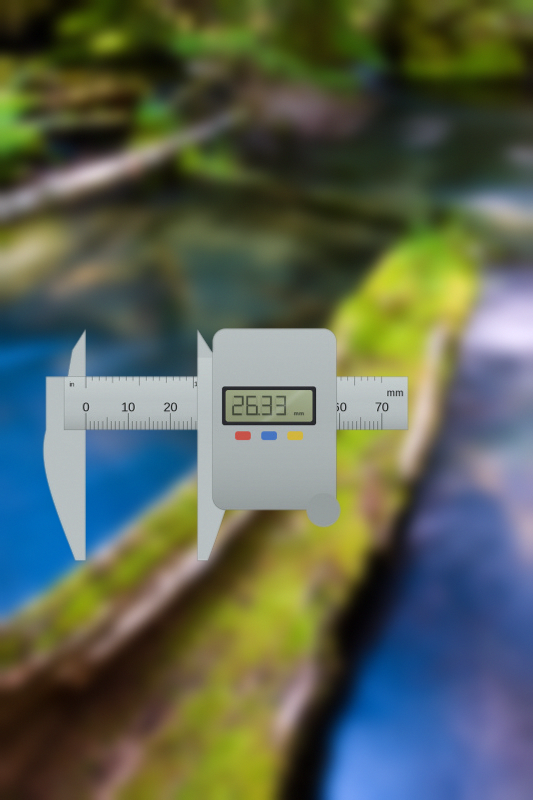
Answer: {"value": 26.33, "unit": "mm"}
